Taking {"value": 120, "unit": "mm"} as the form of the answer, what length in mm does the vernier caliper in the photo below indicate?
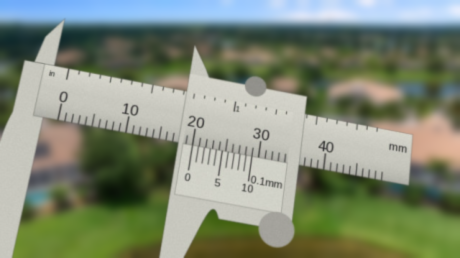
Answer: {"value": 20.0, "unit": "mm"}
